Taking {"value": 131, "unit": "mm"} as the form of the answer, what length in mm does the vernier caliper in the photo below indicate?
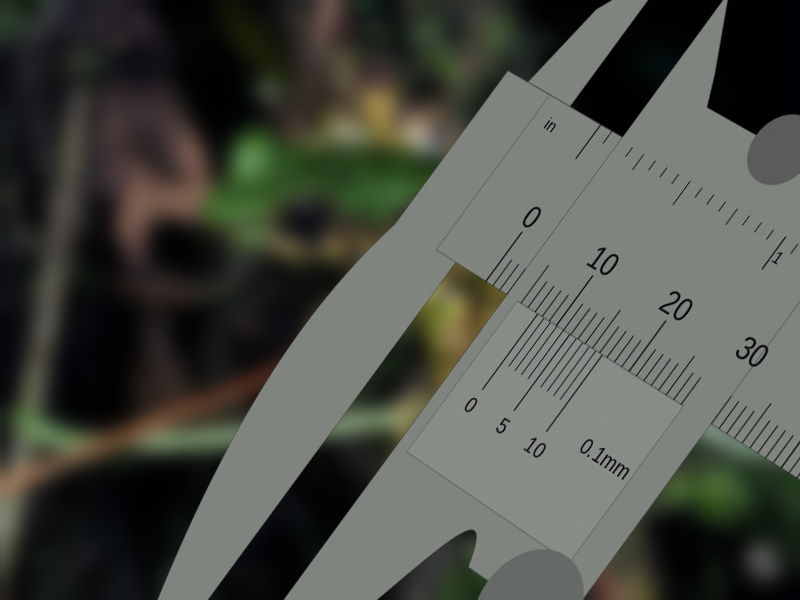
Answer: {"value": 7.4, "unit": "mm"}
